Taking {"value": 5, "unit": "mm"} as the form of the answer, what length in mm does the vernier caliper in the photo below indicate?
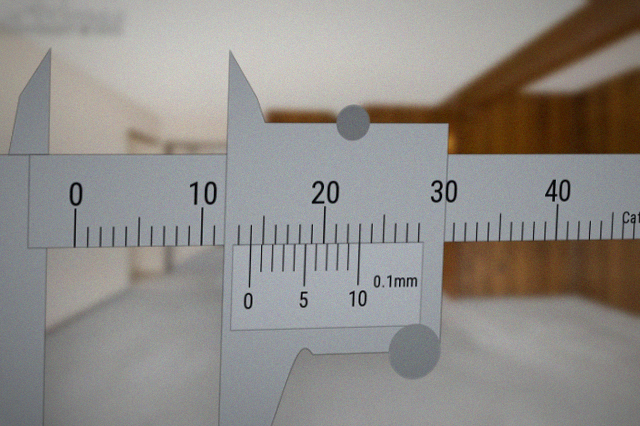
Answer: {"value": 14.0, "unit": "mm"}
